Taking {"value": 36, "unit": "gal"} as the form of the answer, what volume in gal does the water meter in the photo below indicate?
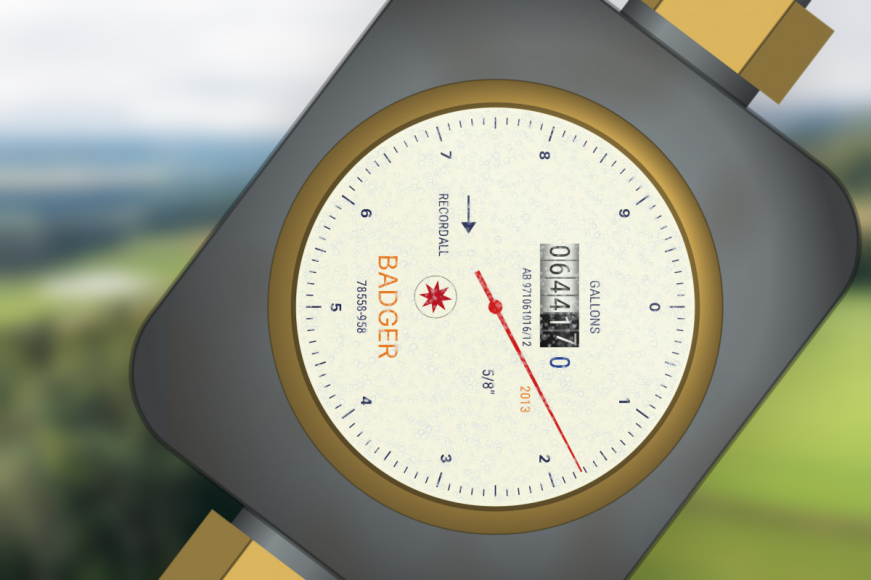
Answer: {"value": 644171.7, "unit": "gal"}
